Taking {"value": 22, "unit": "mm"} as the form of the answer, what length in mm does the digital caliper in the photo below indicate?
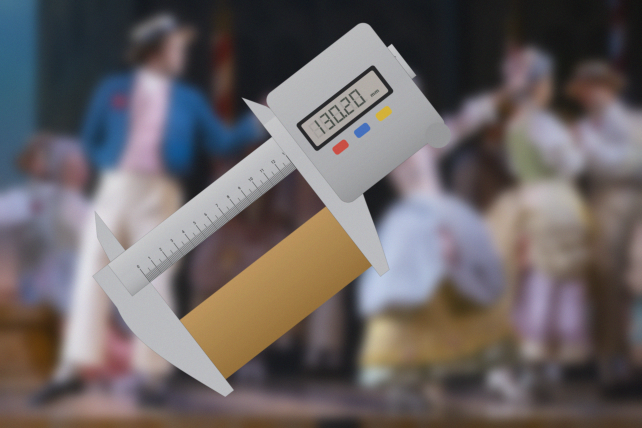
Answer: {"value": 130.20, "unit": "mm"}
